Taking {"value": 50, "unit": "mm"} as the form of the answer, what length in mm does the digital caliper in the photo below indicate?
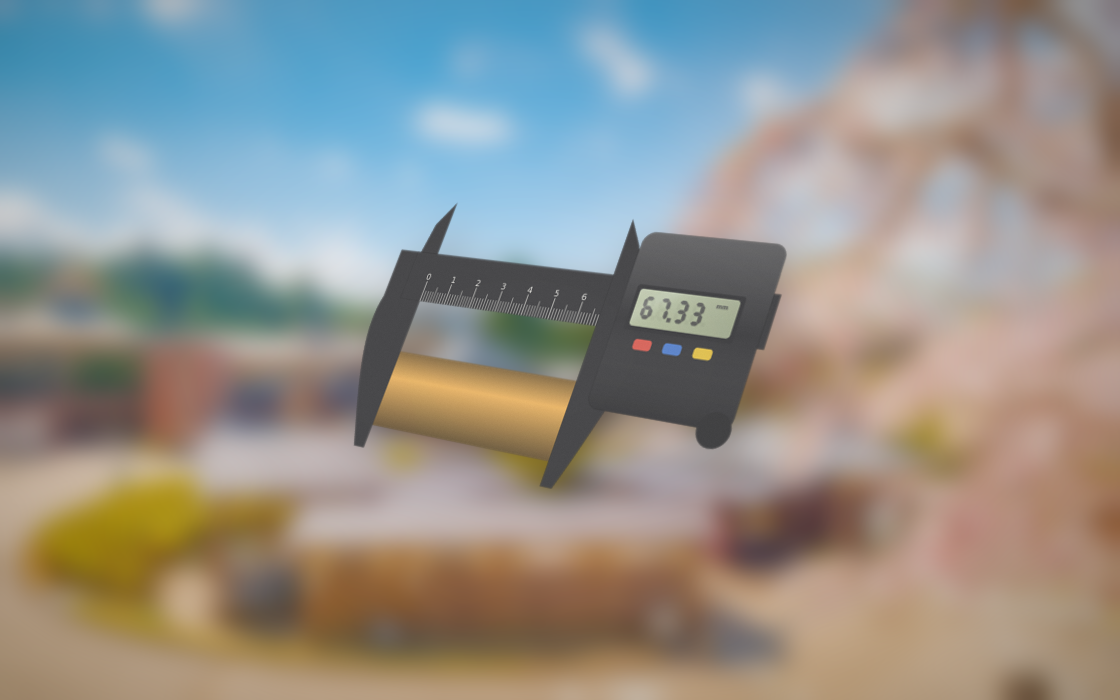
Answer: {"value": 67.33, "unit": "mm"}
